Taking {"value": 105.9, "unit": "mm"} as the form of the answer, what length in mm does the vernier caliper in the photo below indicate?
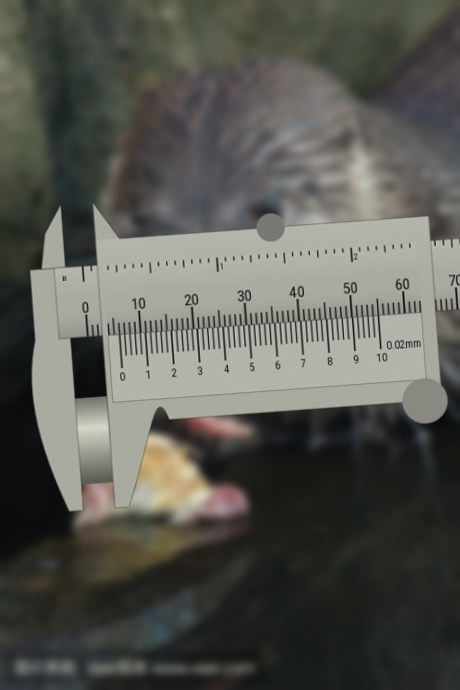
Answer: {"value": 6.0, "unit": "mm"}
